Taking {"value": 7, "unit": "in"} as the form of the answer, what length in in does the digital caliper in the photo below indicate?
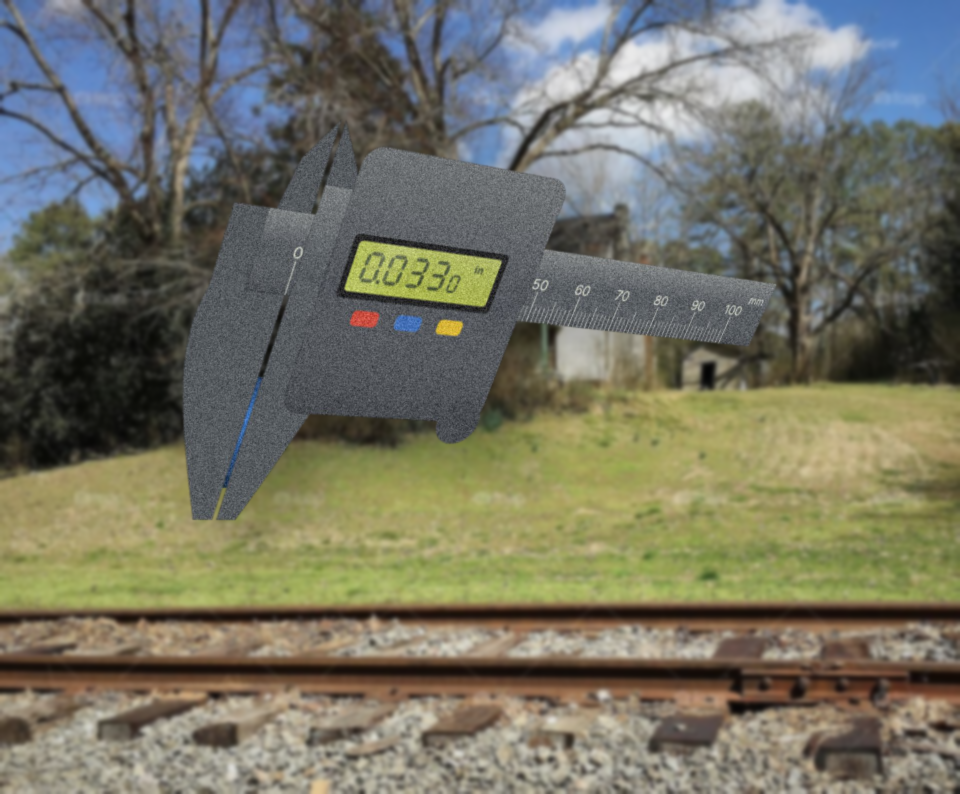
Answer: {"value": 0.0330, "unit": "in"}
